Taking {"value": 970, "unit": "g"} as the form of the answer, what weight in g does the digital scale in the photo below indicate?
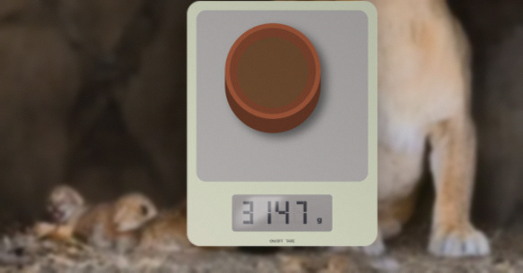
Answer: {"value": 3147, "unit": "g"}
